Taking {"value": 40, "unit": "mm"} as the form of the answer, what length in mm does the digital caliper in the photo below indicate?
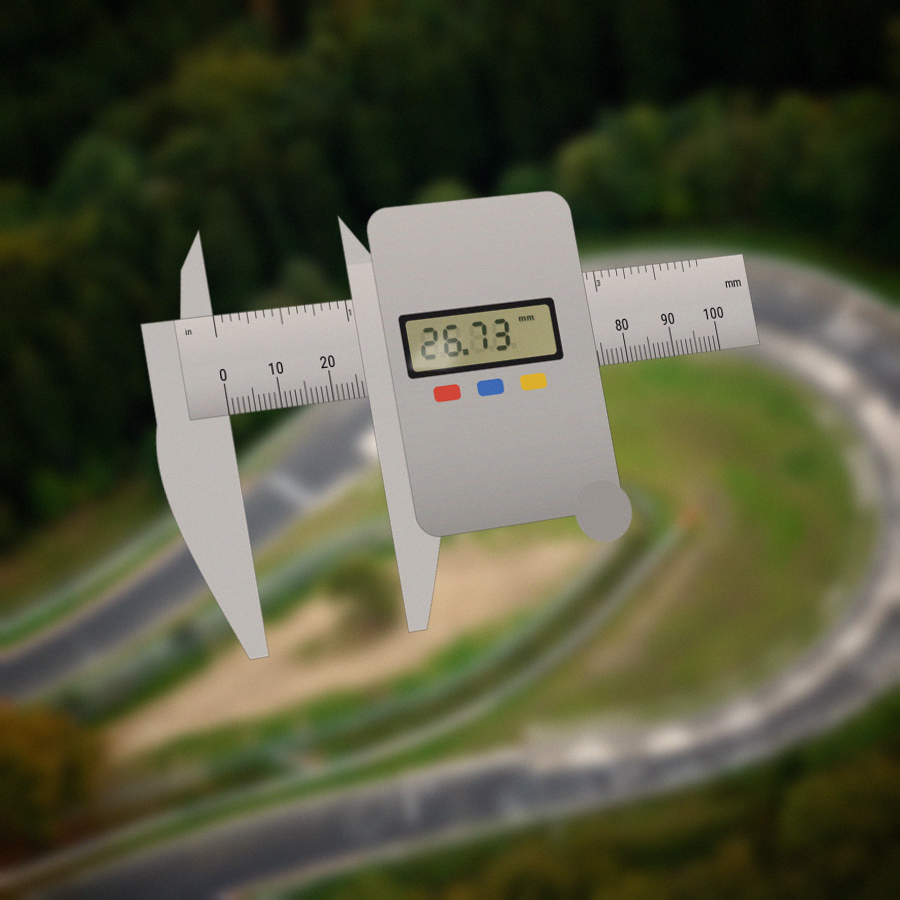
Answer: {"value": 26.73, "unit": "mm"}
